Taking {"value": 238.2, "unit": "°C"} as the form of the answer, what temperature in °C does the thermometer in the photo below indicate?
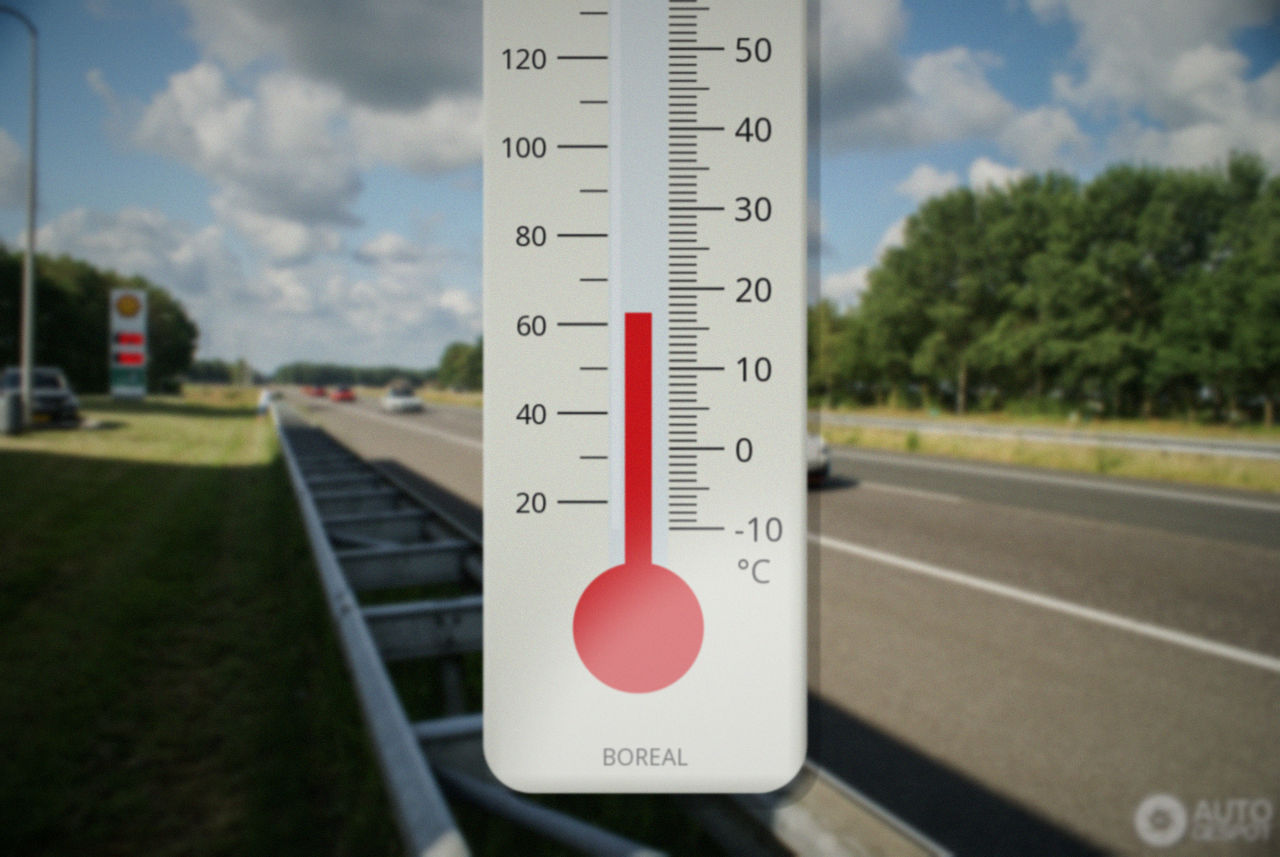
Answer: {"value": 17, "unit": "°C"}
